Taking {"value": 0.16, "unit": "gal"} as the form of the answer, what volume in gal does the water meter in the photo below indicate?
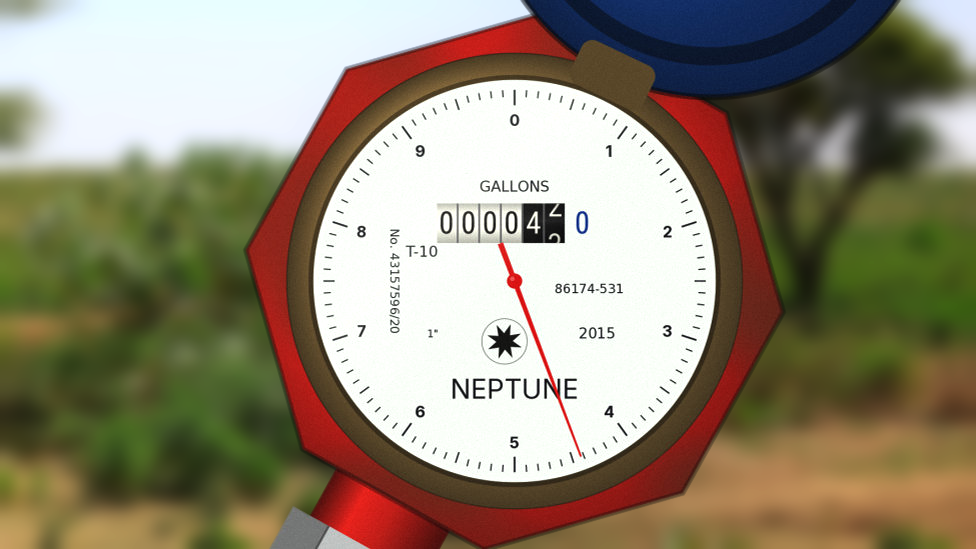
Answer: {"value": 424.4, "unit": "gal"}
